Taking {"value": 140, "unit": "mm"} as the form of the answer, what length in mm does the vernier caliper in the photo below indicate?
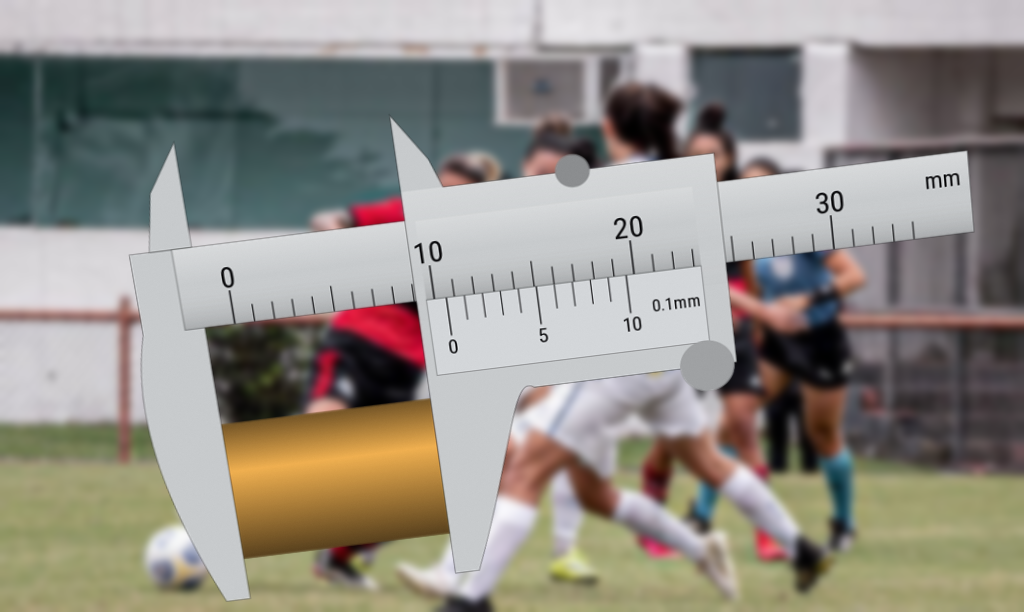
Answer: {"value": 10.6, "unit": "mm"}
